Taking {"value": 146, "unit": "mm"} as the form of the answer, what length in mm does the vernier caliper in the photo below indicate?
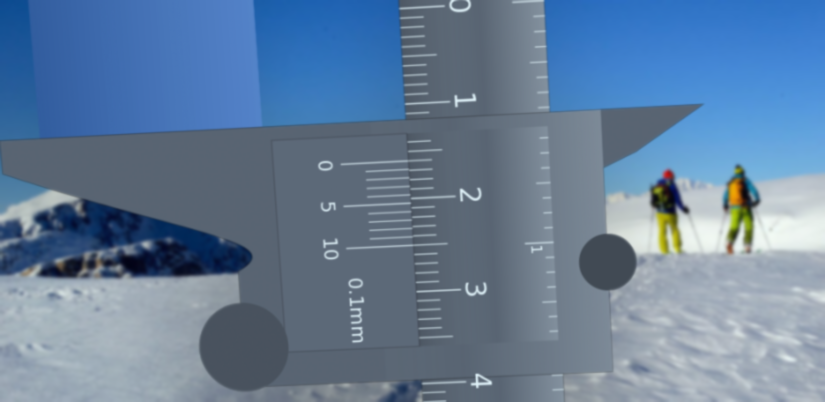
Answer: {"value": 16.0, "unit": "mm"}
